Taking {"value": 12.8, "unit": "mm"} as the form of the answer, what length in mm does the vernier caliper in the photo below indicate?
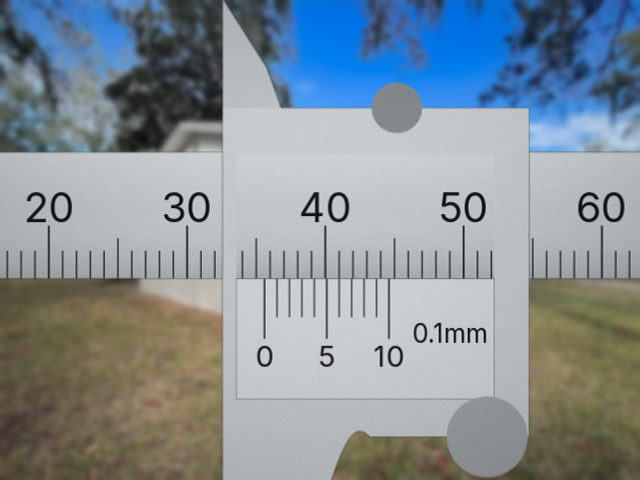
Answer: {"value": 35.6, "unit": "mm"}
